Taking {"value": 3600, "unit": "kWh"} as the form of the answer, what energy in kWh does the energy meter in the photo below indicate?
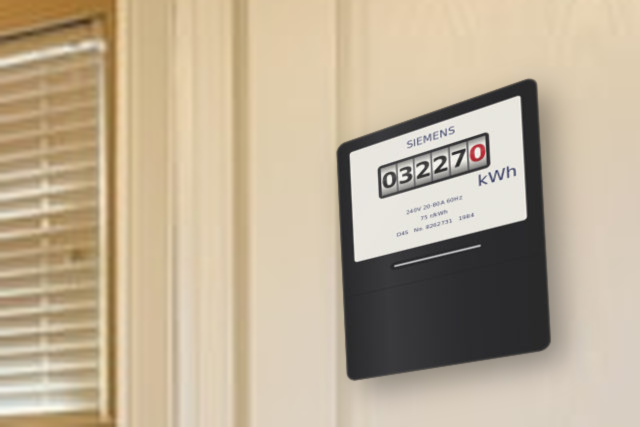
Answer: {"value": 3227.0, "unit": "kWh"}
